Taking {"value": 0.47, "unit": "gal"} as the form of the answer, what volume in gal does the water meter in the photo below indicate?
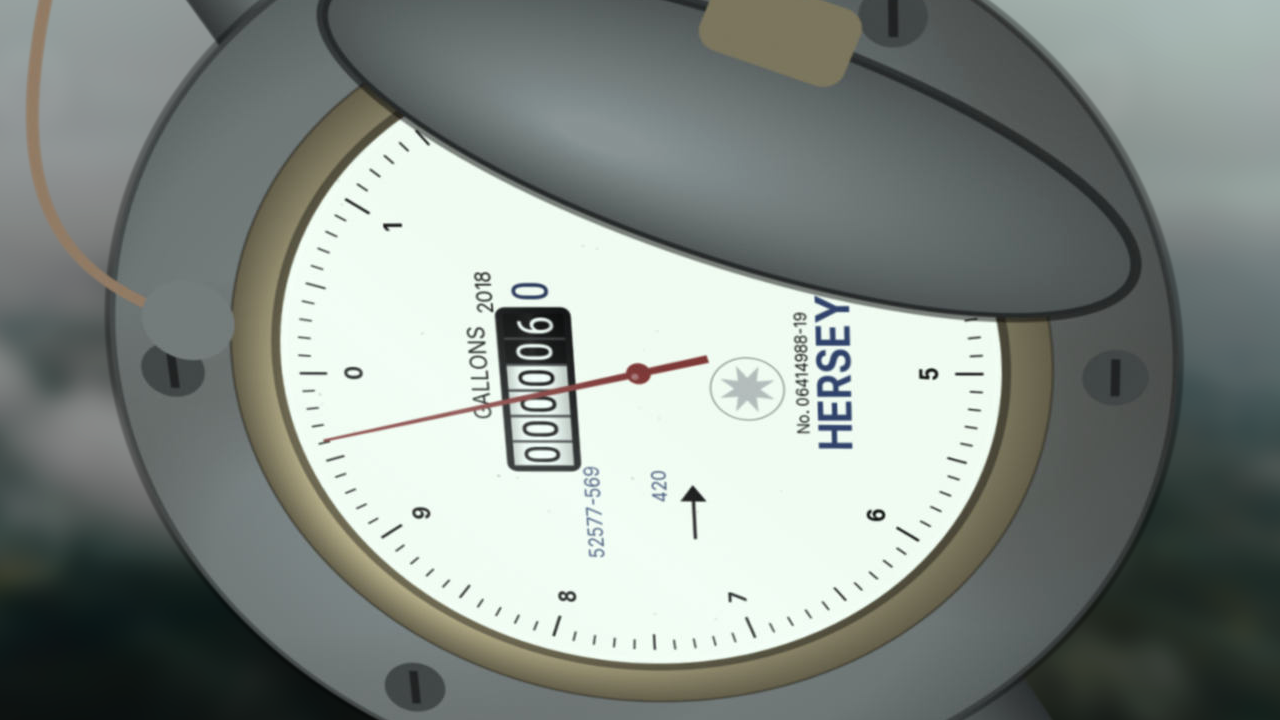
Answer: {"value": 59.6, "unit": "gal"}
